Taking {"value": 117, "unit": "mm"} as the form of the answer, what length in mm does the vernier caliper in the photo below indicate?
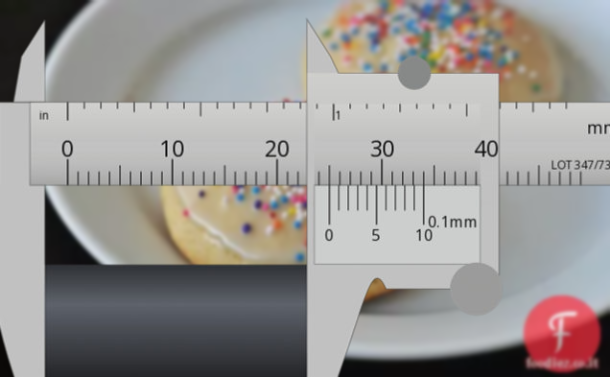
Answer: {"value": 25.0, "unit": "mm"}
